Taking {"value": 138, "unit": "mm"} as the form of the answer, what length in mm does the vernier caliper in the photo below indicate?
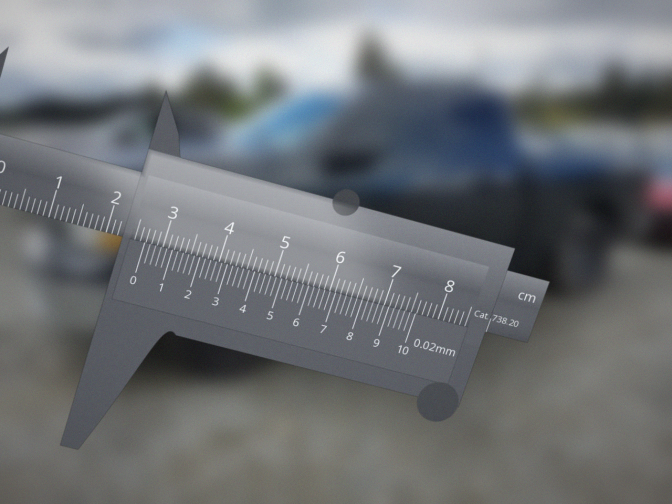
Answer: {"value": 26.8, "unit": "mm"}
